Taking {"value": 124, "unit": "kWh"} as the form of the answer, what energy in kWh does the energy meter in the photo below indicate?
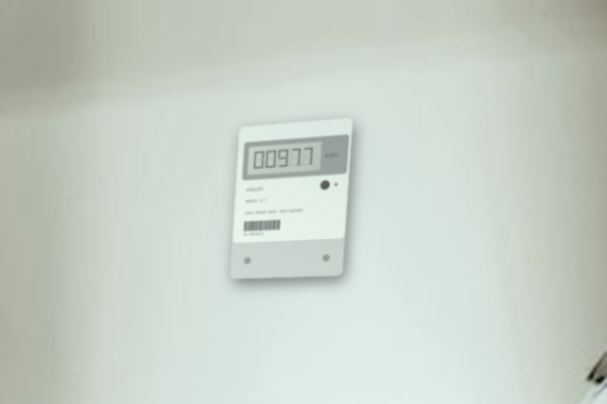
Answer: {"value": 977, "unit": "kWh"}
